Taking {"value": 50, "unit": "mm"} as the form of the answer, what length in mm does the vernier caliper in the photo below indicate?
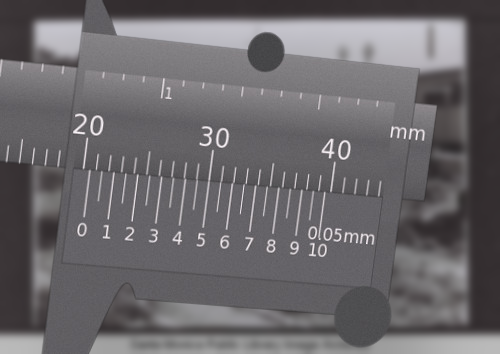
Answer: {"value": 20.5, "unit": "mm"}
